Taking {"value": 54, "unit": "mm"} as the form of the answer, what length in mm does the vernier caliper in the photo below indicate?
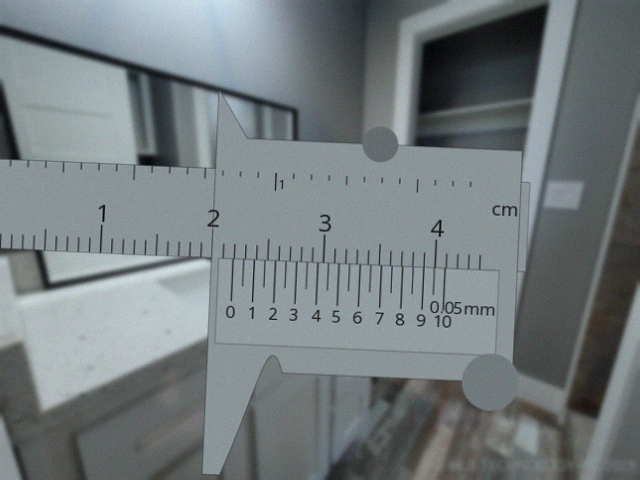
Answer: {"value": 21.9, "unit": "mm"}
